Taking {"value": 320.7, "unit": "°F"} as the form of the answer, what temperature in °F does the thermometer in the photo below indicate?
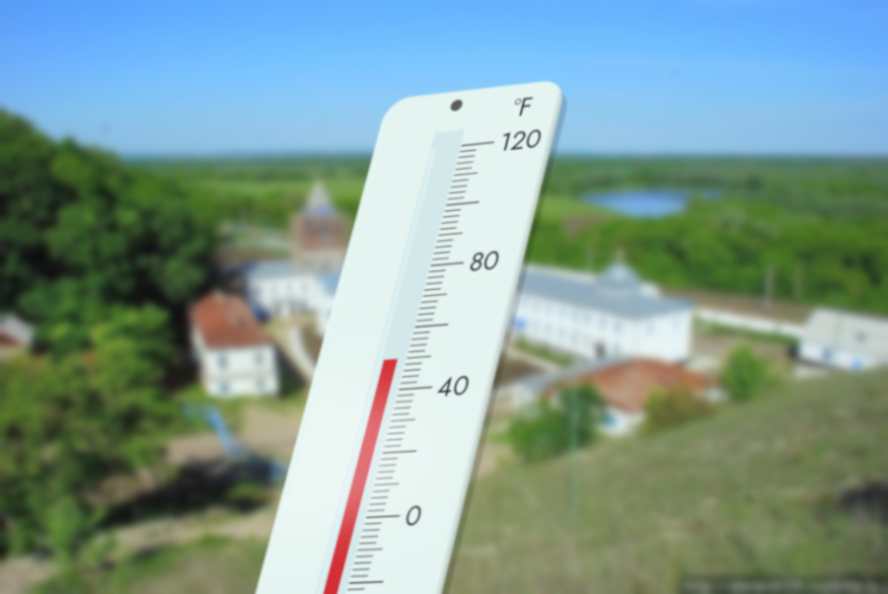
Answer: {"value": 50, "unit": "°F"}
